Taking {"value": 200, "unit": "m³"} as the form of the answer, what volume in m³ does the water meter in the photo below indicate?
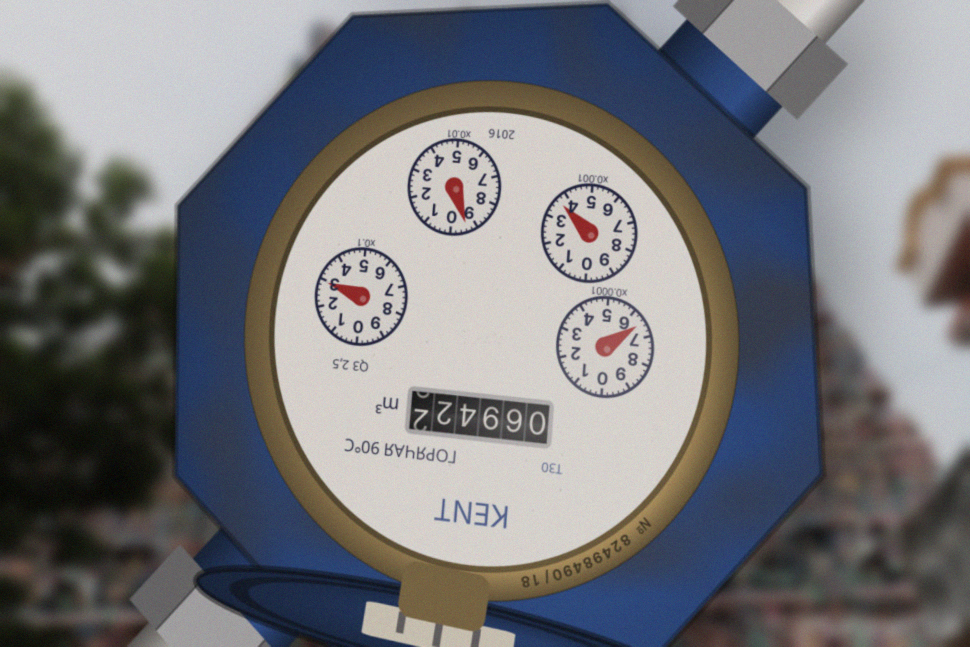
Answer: {"value": 69422.2936, "unit": "m³"}
